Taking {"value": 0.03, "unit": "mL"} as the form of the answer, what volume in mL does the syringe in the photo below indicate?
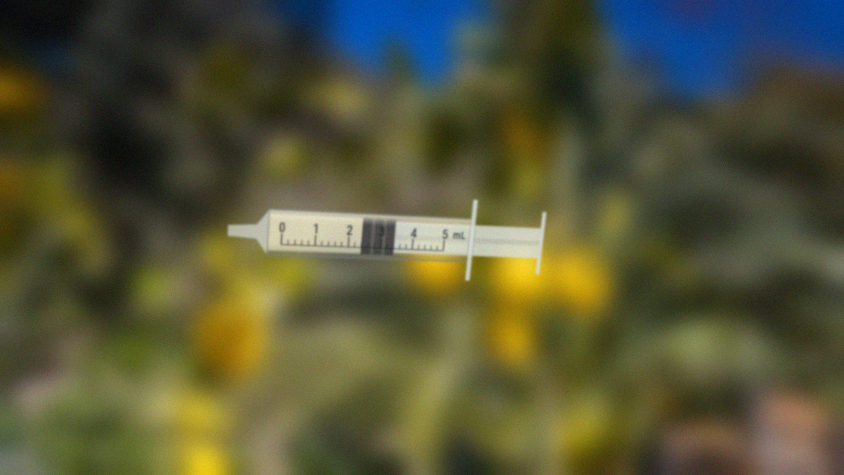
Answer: {"value": 2.4, "unit": "mL"}
